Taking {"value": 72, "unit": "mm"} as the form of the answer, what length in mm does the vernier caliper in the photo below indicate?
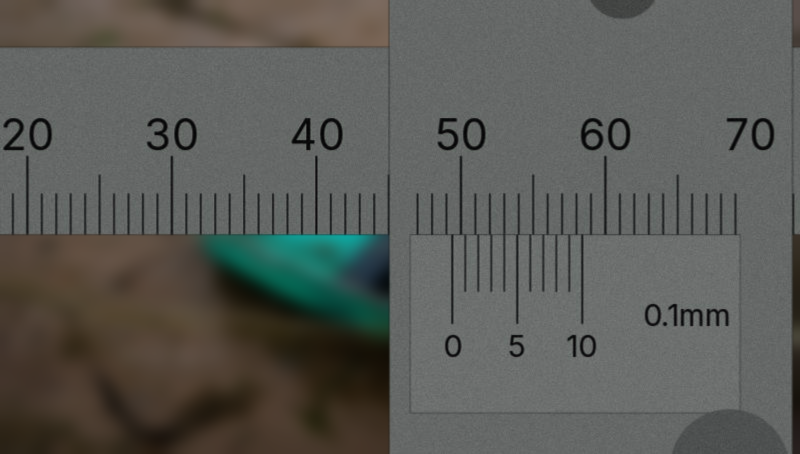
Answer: {"value": 49.4, "unit": "mm"}
